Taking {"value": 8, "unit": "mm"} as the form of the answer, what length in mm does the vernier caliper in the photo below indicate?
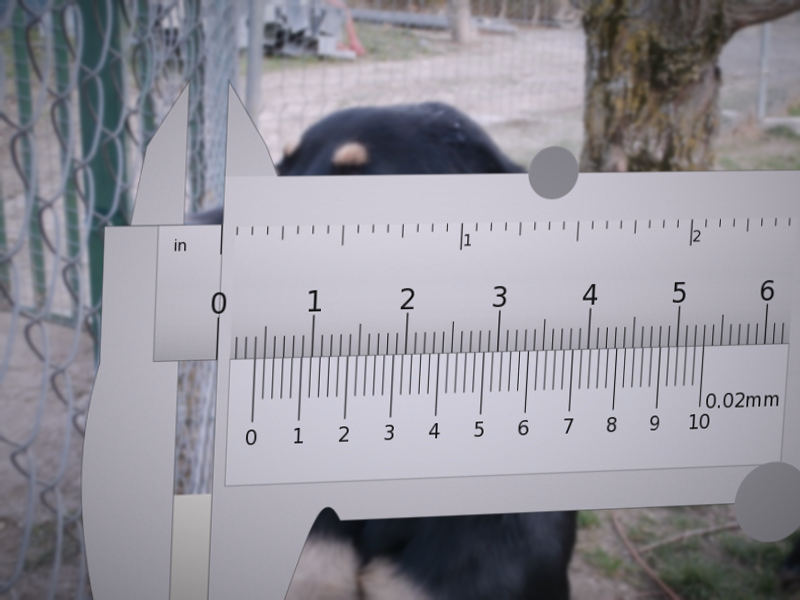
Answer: {"value": 4.0, "unit": "mm"}
